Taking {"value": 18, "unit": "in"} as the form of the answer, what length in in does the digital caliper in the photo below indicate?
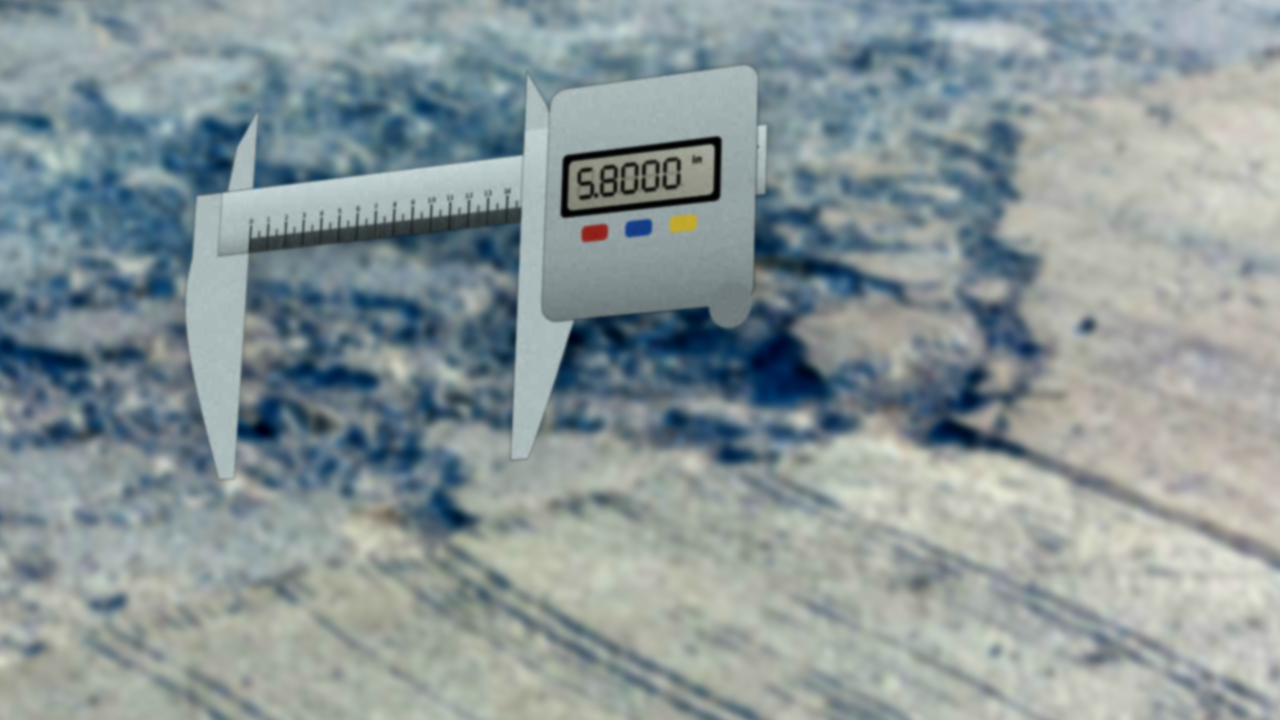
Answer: {"value": 5.8000, "unit": "in"}
